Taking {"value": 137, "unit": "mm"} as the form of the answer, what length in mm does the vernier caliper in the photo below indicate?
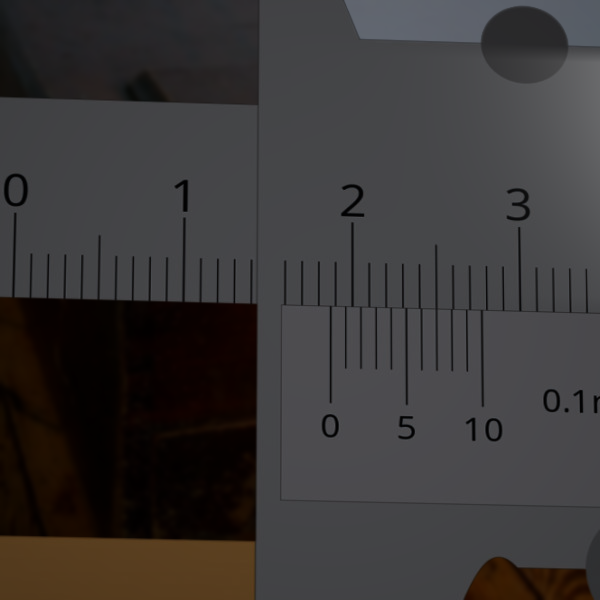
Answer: {"value": 18.7, "unit": "mm"}
